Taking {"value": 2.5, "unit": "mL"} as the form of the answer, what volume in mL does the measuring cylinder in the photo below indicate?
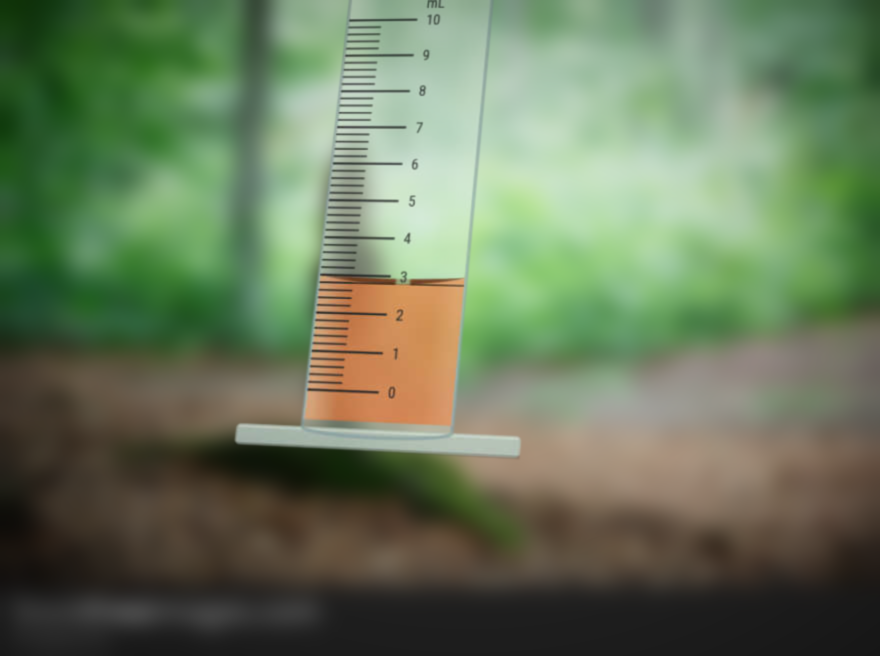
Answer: {"value": 2.8, "unit": "mL"}
